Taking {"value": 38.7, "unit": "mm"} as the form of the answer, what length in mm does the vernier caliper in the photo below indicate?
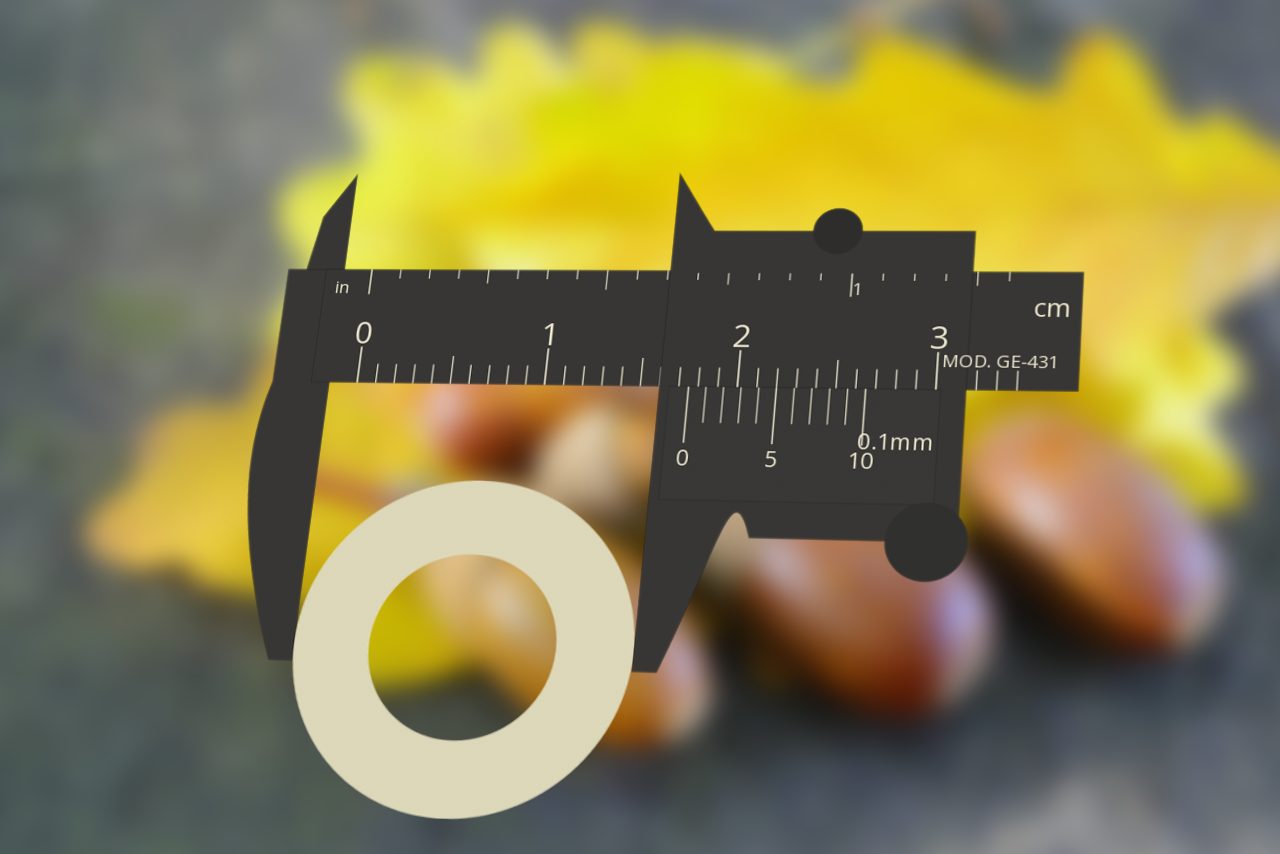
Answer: {"value": 17.5, "unit": "mm"}
